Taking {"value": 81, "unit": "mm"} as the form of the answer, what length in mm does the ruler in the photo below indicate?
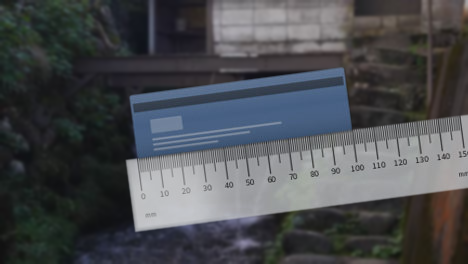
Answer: {"value": 100, "unit": "mm"}
